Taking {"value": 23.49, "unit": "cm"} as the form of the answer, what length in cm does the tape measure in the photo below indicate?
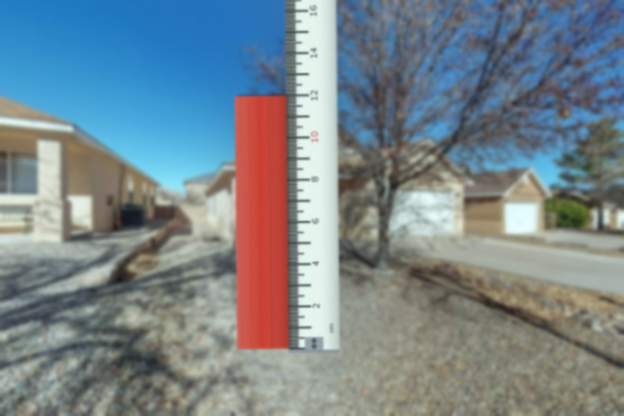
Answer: {"value": 12, "unit": "cm"}
